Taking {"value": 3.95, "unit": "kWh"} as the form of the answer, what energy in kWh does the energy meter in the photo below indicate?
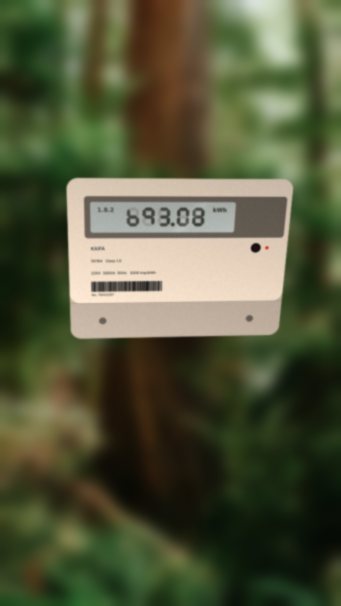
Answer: {"value": 693.08, "unit": "kWh"}
